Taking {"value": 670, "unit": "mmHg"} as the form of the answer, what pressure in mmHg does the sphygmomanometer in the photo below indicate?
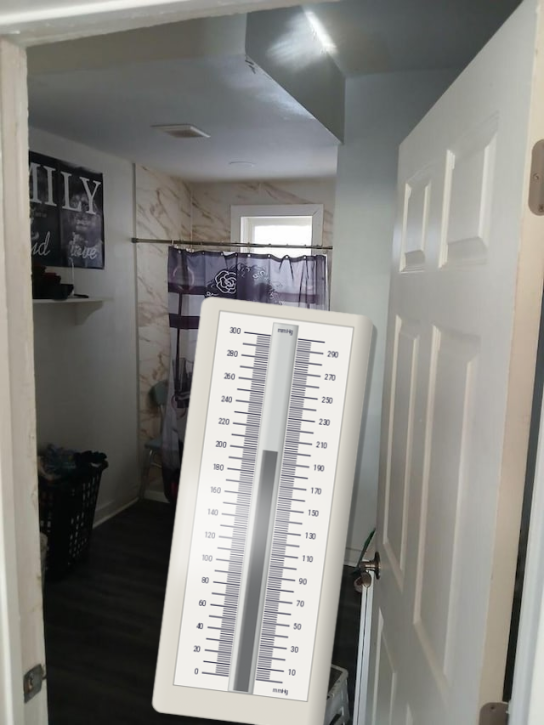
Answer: {"value": 200, "unit": "mmHg"}
